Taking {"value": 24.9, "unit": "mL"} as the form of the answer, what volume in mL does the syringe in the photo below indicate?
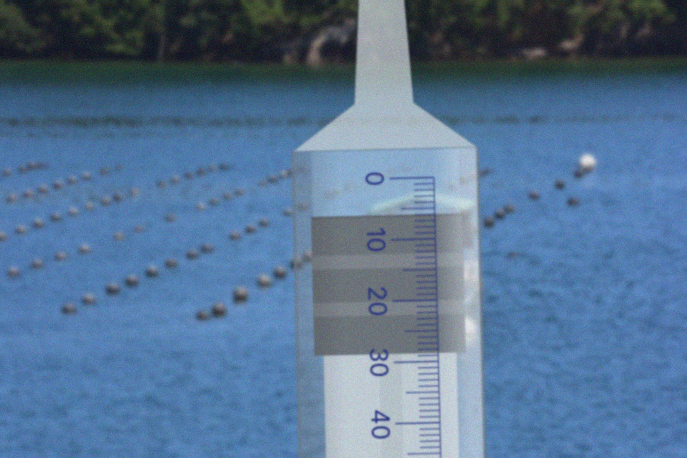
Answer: {"value": 6, "unit": "mL"}
